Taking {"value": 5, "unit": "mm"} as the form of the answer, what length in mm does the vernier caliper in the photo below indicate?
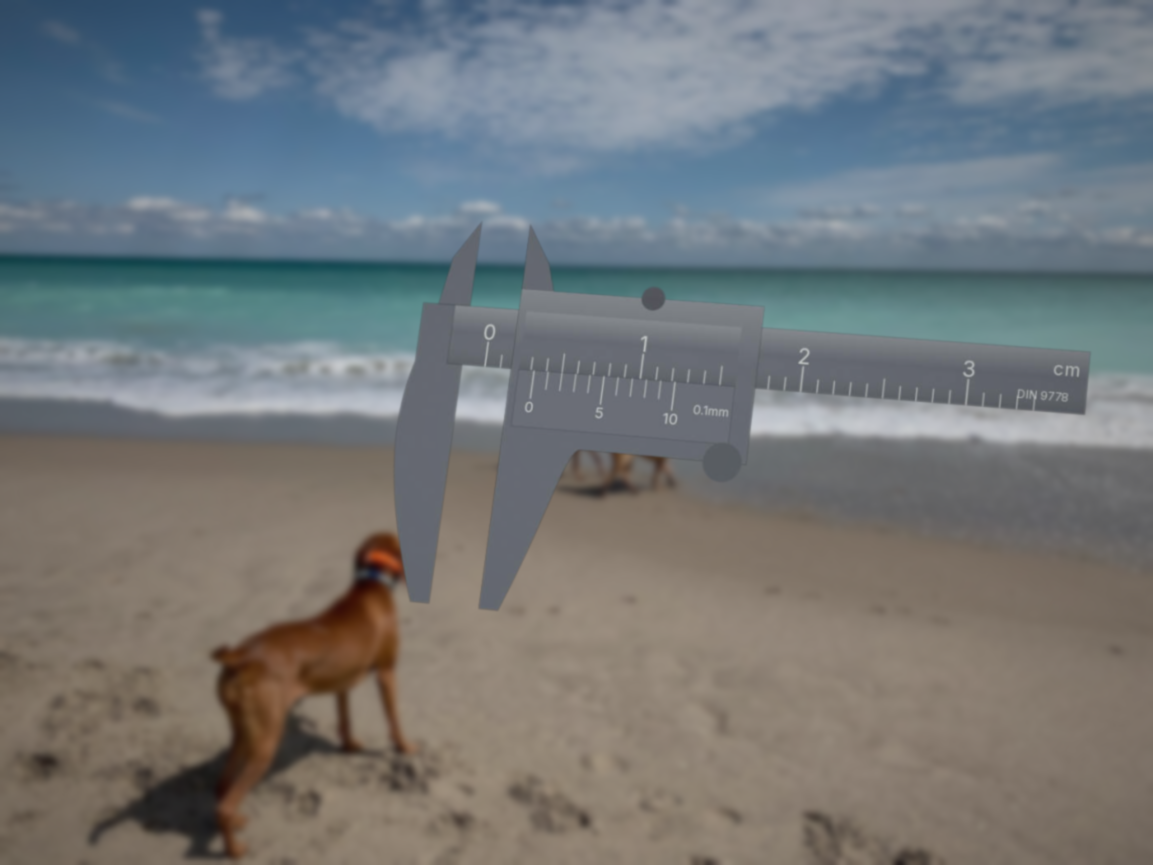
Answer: {"value": 3.2, "unit": "mm"}
